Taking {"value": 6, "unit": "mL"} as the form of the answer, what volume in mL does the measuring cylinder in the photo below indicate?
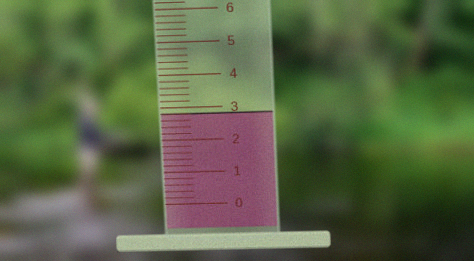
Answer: {"value": 2.8, "unit": "mL"}
